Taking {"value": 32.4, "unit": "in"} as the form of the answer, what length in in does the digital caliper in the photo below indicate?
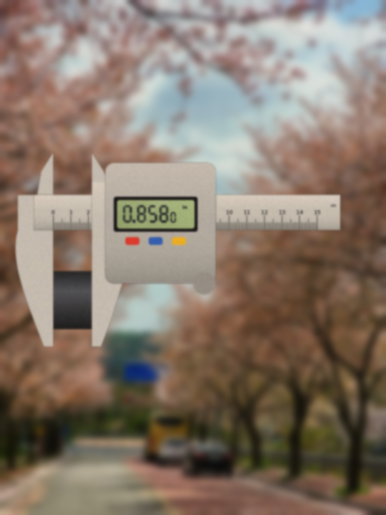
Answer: {"value": 0.8580, "unit": "in"}
